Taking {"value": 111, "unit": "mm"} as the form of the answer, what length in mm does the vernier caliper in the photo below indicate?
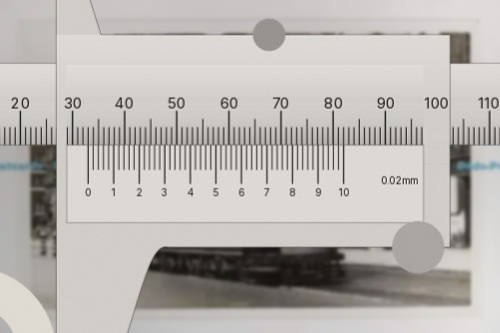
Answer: {"value": 33.0, "unit": "mm"}
